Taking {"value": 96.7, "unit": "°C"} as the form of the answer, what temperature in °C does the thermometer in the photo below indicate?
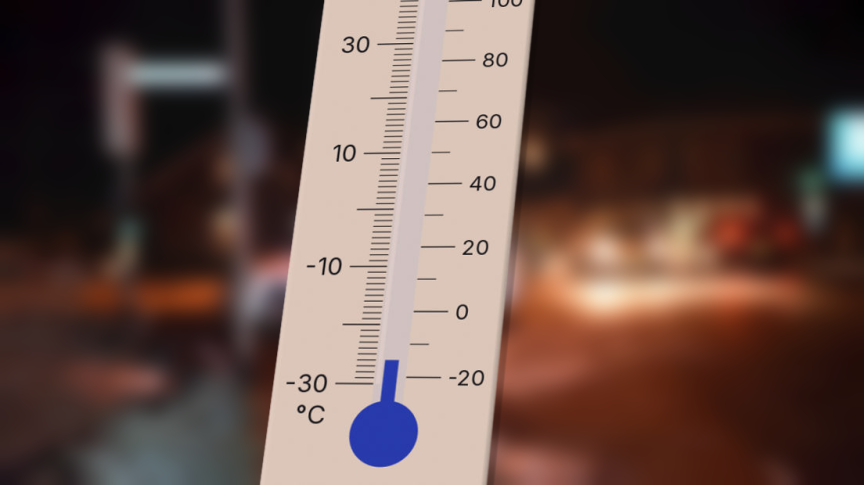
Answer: {"value": -26, "unit": "°C"}
